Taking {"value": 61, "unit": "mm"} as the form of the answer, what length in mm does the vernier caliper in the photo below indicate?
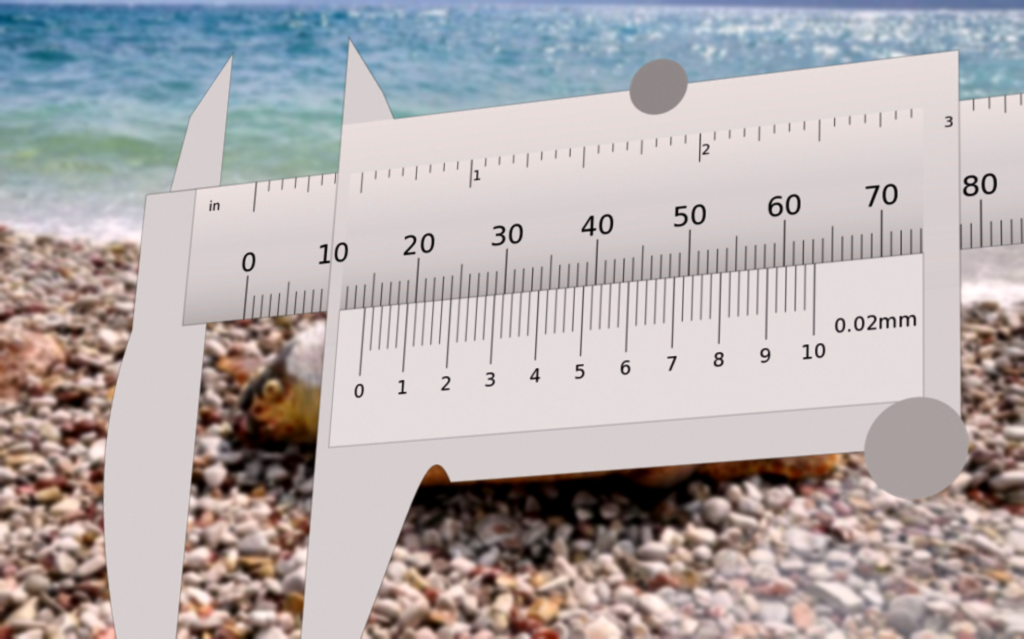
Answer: {"value": 14.2, "unit": "mm"}
